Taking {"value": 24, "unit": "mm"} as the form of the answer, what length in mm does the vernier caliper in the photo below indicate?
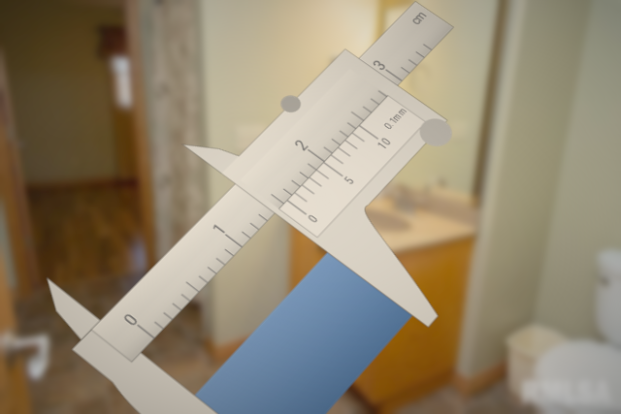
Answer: {"value": 15.4, "unit": "mm"}
